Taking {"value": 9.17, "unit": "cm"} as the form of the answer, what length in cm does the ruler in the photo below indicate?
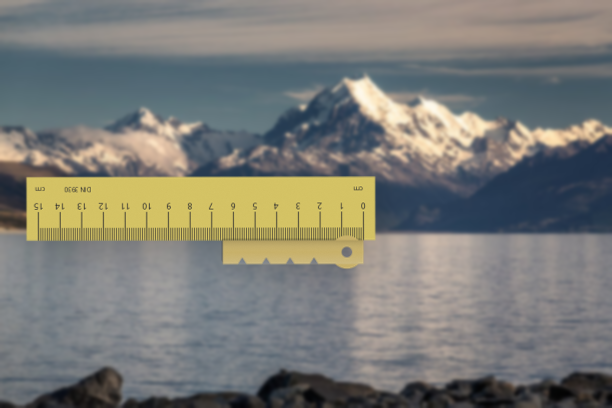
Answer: {"value": 6.5, "unit": "cm"}
